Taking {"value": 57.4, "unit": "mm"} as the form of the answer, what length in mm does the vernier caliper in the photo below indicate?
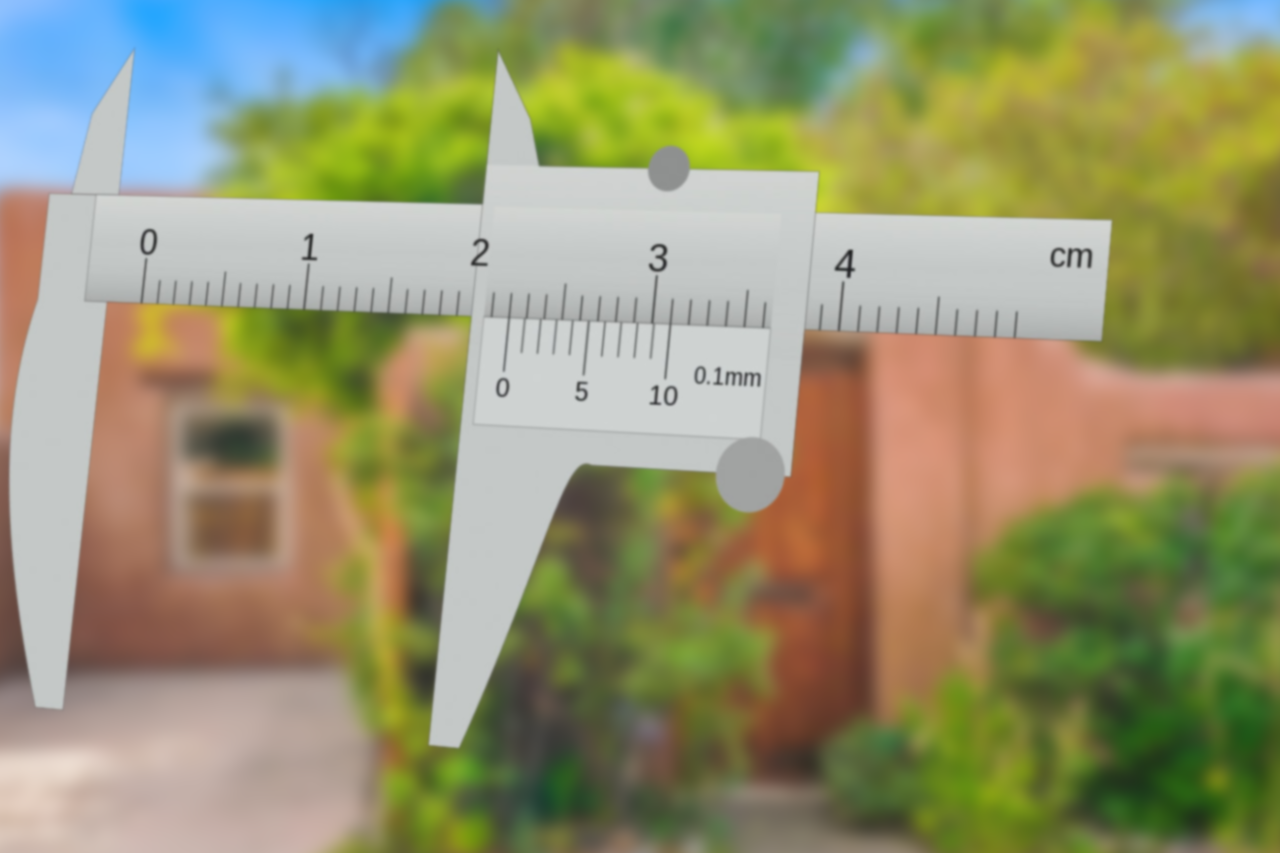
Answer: {"value": 22.0, "unit": "mm"}
